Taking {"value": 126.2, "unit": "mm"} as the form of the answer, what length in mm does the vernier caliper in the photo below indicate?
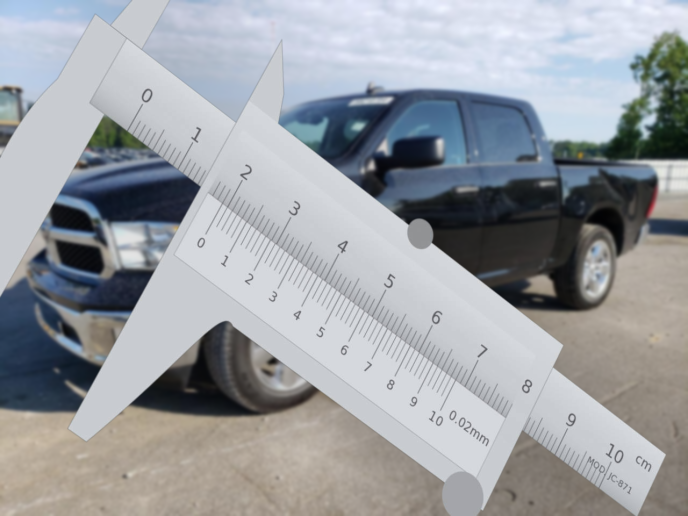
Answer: {"value": 19.0, "unit": "mm"}
